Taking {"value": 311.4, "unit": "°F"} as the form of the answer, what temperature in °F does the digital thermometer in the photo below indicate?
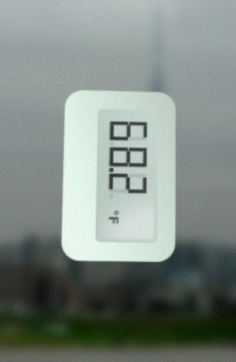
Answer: {"value": 68.2, "unit": "°F"}
